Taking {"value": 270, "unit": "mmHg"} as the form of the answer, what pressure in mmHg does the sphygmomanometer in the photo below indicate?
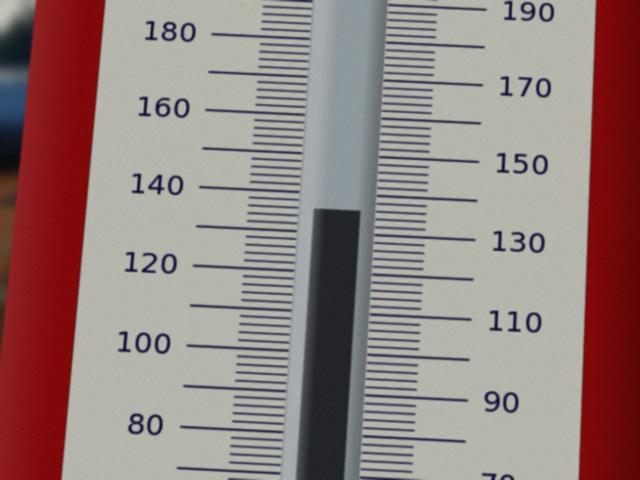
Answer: {"value": 136, "unit": "mmHg"}
